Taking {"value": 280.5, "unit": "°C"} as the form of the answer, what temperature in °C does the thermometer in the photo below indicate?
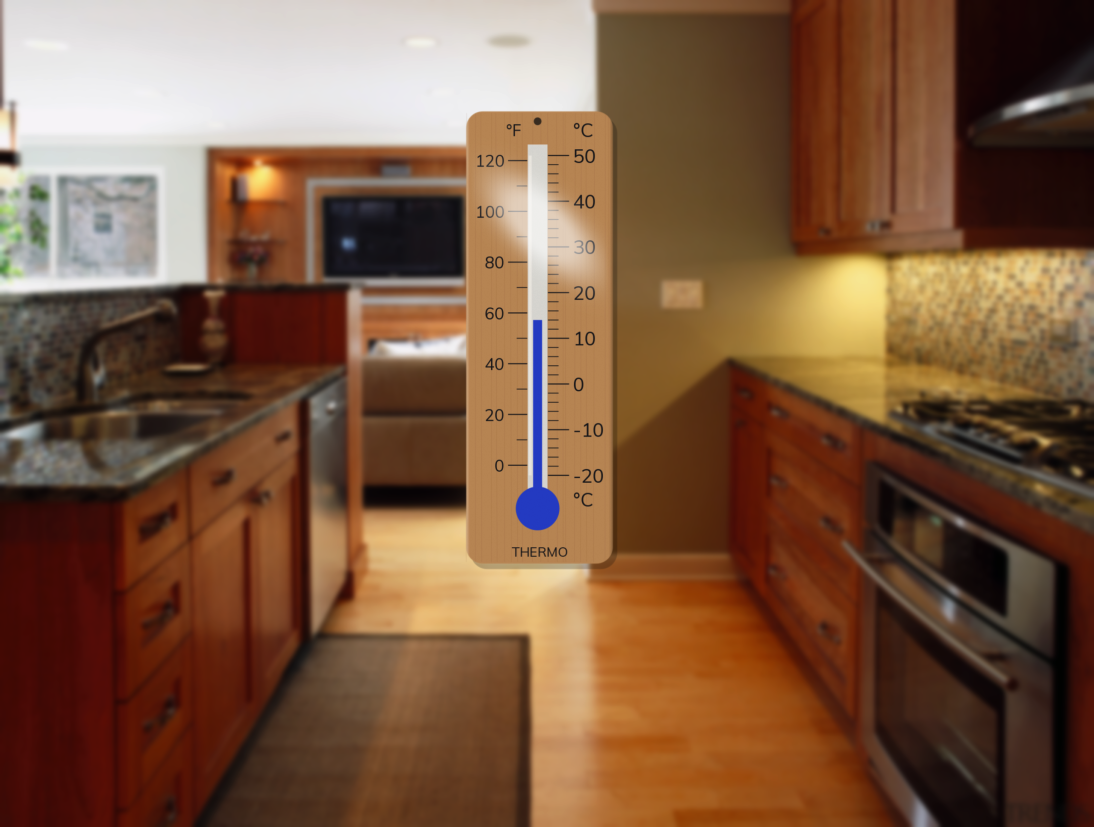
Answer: {"value": 14, "unit": "°C"}
